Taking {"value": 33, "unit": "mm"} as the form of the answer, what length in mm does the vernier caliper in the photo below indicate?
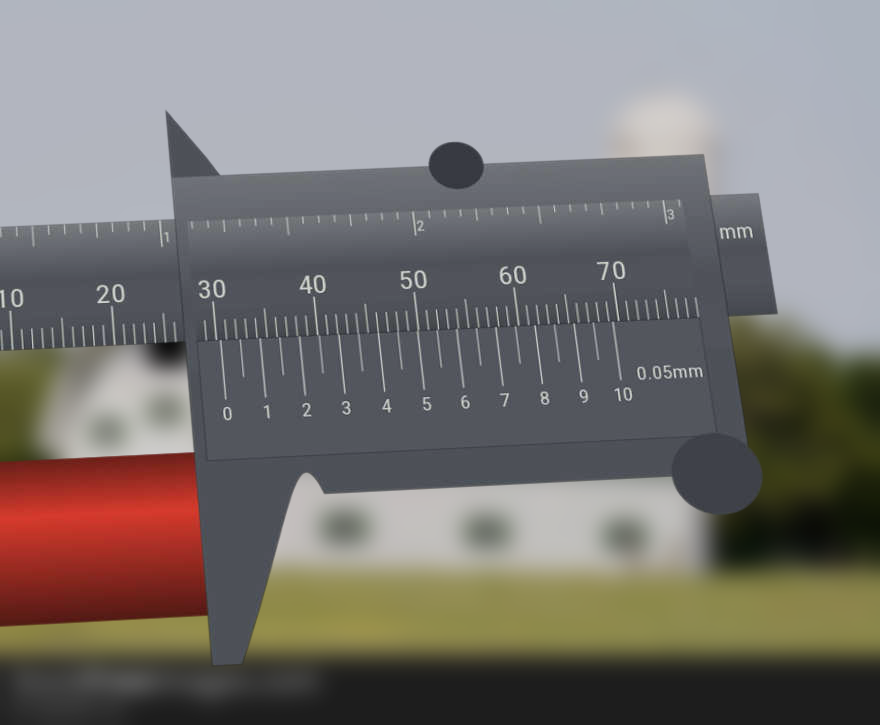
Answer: {"value": 30.4, "unit": "mm"}
